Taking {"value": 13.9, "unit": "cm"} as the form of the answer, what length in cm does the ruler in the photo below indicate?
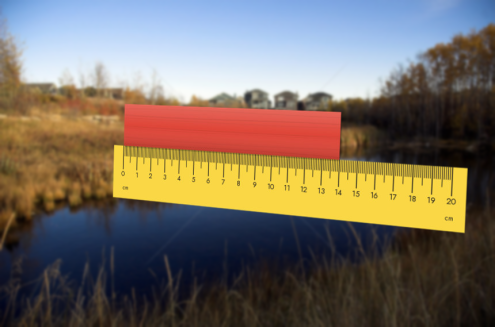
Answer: {"value": 14, "unit": "cm"}
